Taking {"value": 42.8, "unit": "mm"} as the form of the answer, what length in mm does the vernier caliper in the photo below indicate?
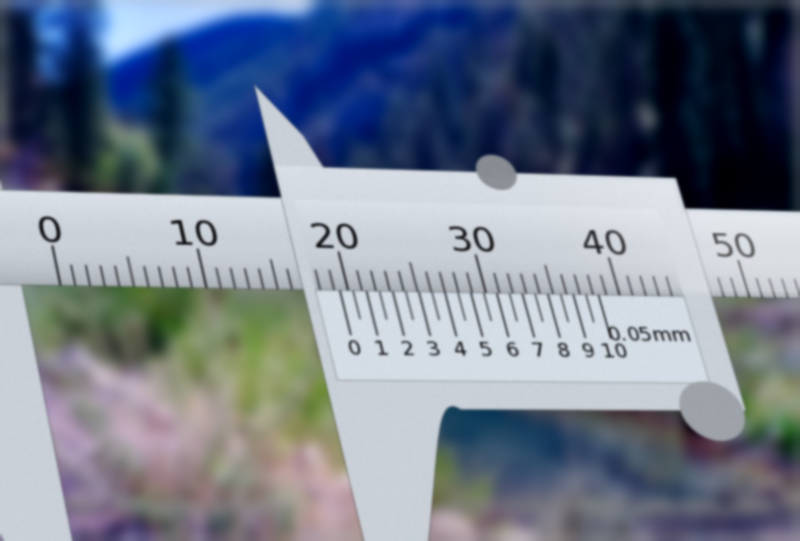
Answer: {"value": 19.4, "unit": "mm"}
